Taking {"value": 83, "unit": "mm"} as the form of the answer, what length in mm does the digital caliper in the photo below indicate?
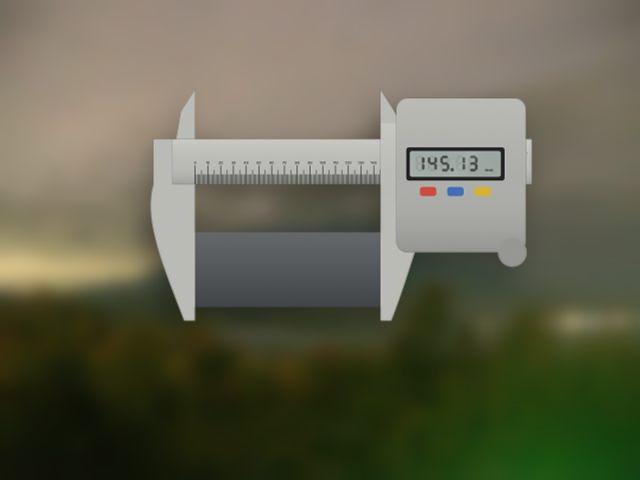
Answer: {"value": 145.13, "unit": "mm"}
